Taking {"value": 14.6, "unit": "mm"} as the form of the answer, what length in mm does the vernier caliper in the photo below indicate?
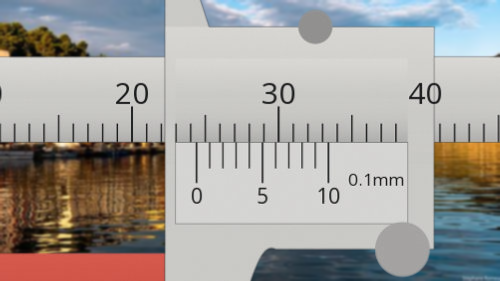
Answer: {"value": 24.4, "unit": "mm"}
